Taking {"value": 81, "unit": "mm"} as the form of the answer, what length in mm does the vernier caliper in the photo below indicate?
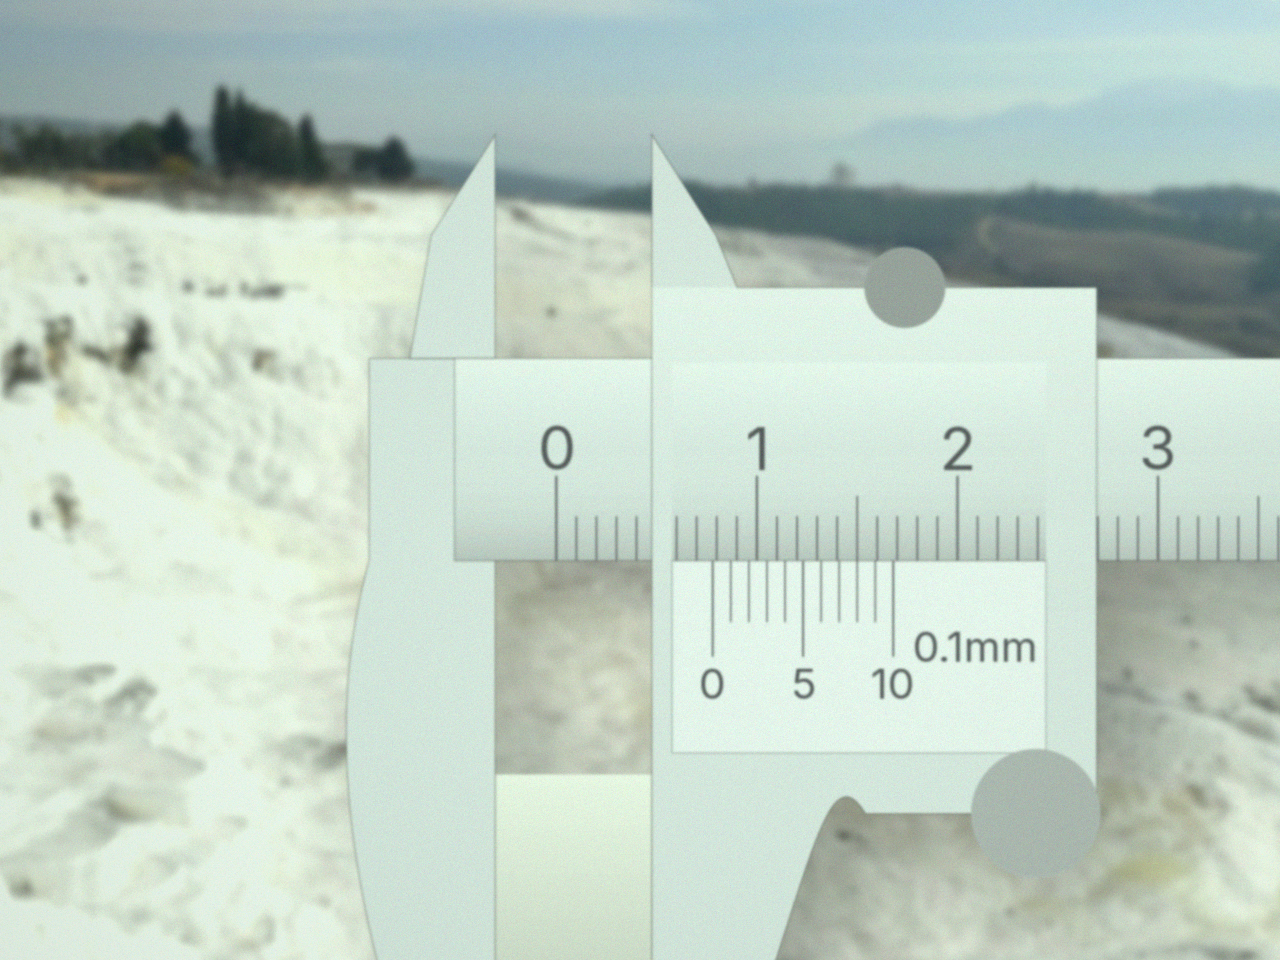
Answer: {"value": 7.8, "unit": "mm"}
